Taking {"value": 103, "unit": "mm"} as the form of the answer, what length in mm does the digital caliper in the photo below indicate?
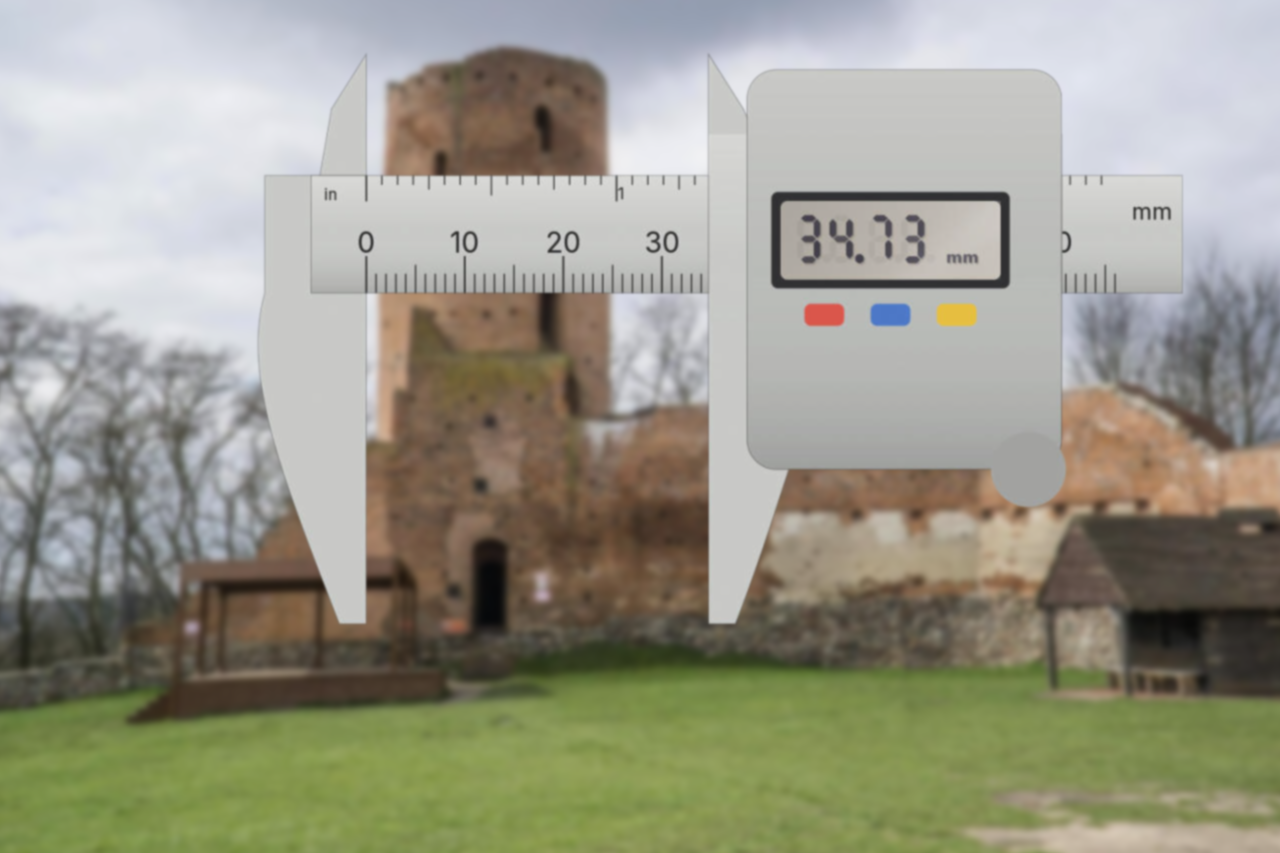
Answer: {"value": 34.73, "unit": "mm"}
